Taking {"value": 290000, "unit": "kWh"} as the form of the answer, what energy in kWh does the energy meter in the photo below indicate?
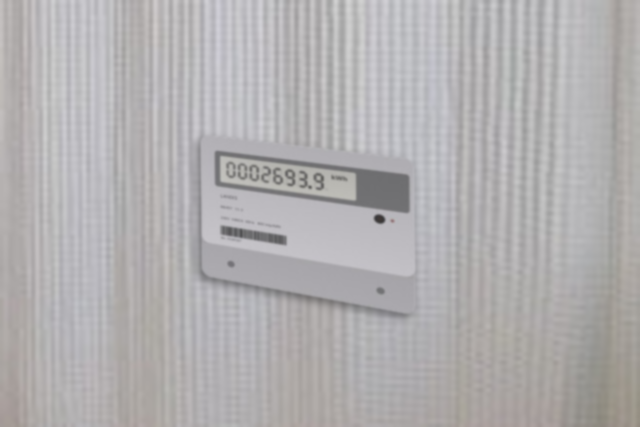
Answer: {"value": 2693.9, "unit": "kWh"}
